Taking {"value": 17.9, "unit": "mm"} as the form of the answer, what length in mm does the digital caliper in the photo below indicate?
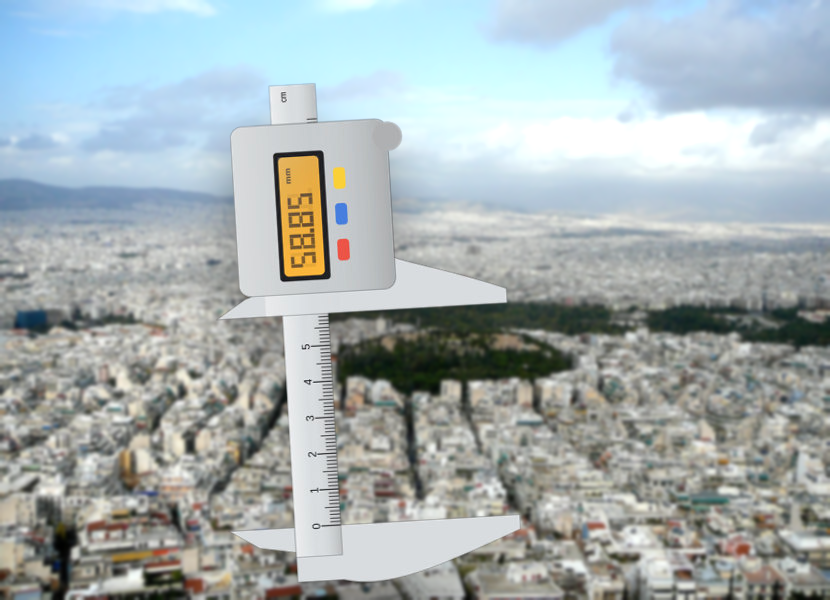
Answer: {"value": 58.85, "unit": "mm"}
